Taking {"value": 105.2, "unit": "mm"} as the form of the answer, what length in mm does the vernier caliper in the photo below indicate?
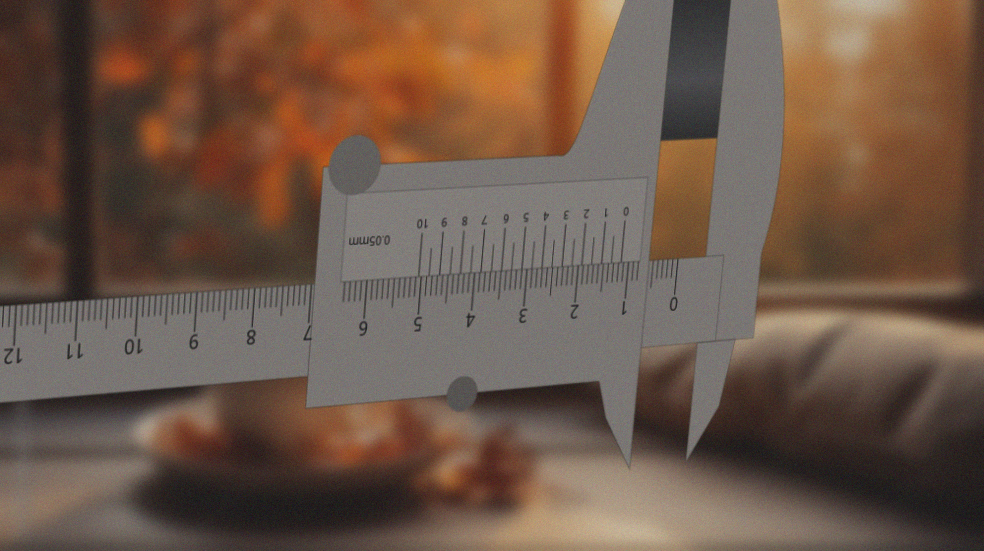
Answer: {"value": 11.5, "unit": "mm"}
